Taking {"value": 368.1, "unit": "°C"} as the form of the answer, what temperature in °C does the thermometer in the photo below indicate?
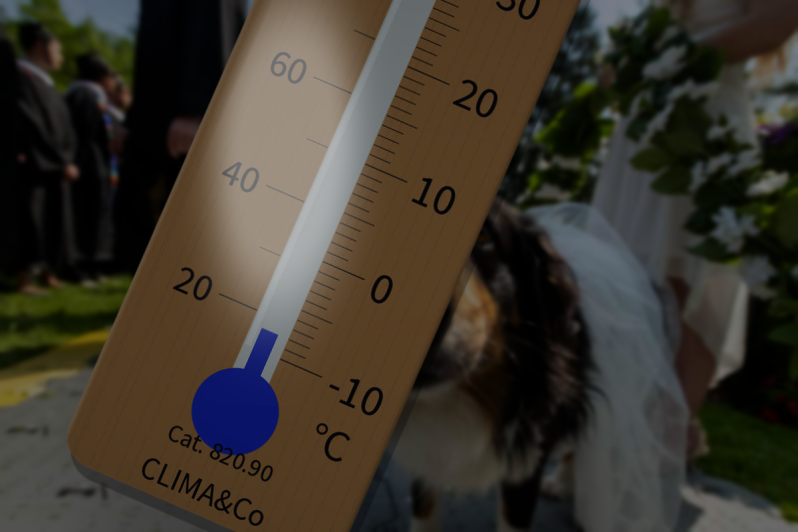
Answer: {"value": -8, "unit": "°C"}
